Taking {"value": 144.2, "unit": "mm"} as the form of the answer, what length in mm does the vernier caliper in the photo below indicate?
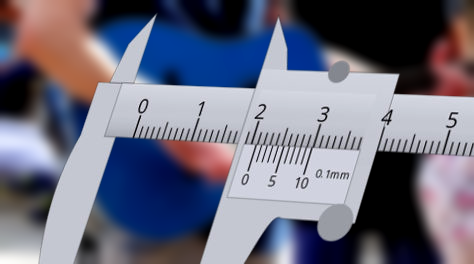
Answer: {"value": 20.8, "unit": "mm"}
